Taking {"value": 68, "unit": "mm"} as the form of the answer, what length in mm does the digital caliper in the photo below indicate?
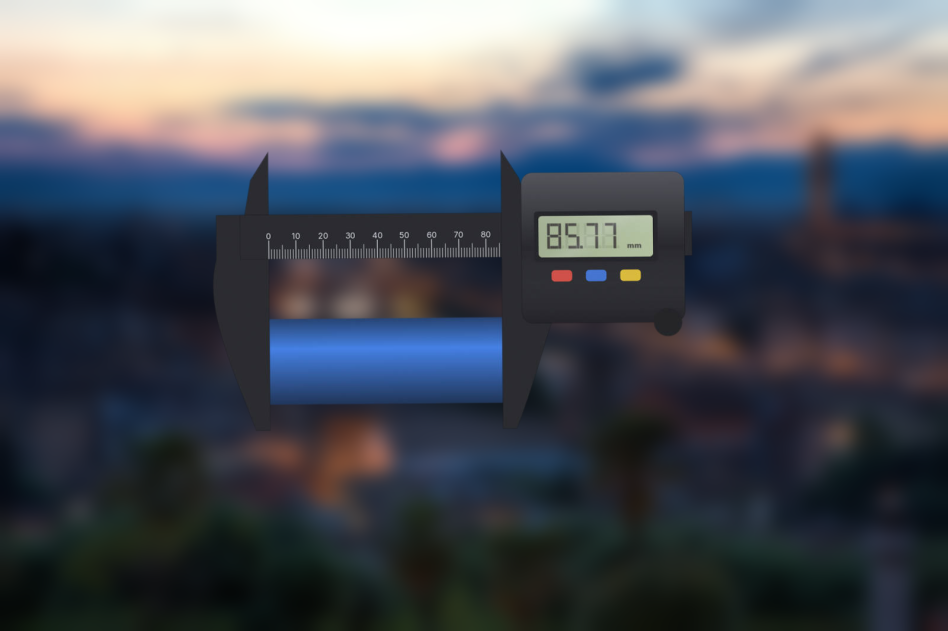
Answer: {"value": 85.77, "unit": "mm"}
